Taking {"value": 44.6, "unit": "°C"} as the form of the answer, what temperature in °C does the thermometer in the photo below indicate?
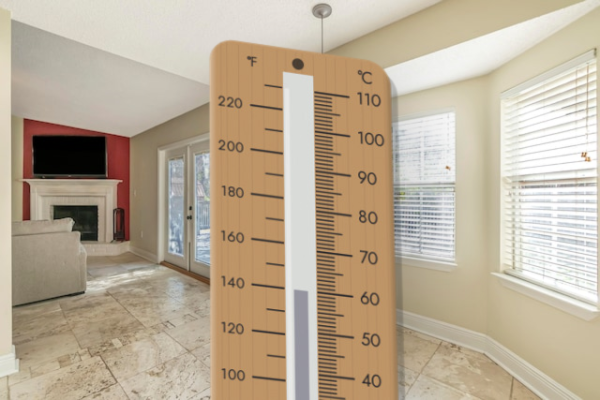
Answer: {"value": 60, "unit": "°C"}
